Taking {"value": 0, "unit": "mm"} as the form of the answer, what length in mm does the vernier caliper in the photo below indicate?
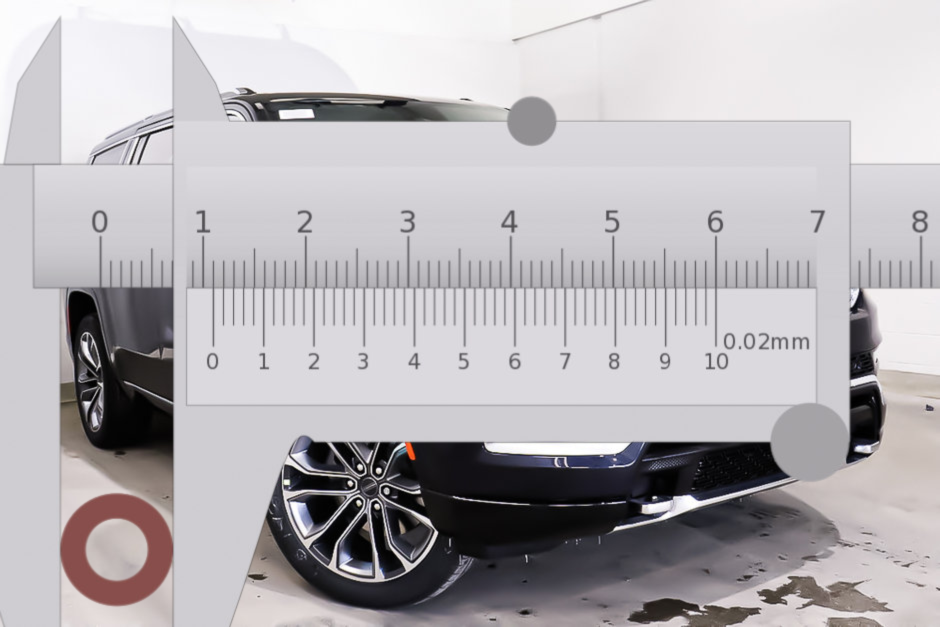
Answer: {"value": 11.0, "unit": "mm"}
